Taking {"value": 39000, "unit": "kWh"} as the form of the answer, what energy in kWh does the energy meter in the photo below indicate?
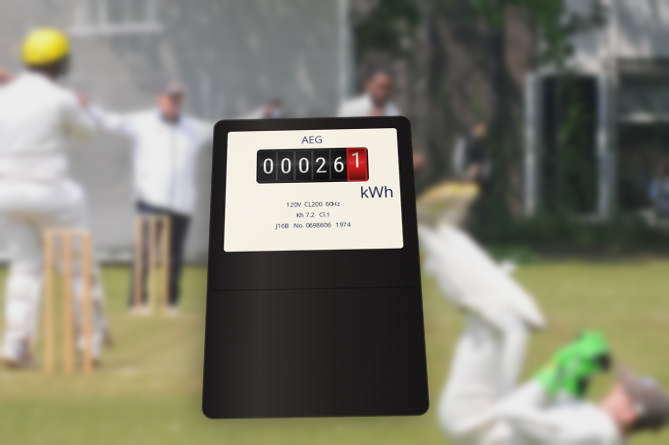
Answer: {"value": 26.1, "unit": "kWh"}
